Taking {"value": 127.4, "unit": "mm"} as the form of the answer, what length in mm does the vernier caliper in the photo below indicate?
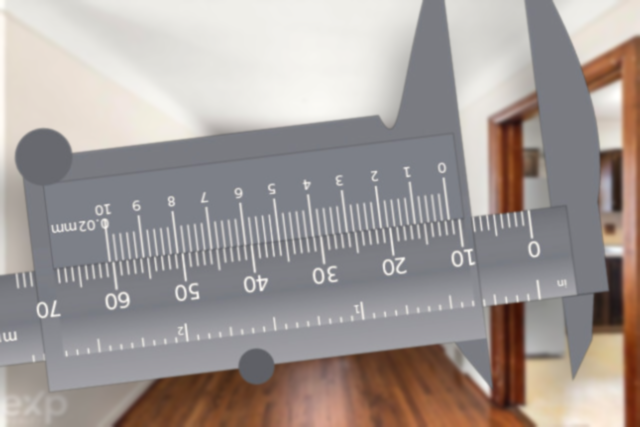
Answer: {"value": 11.5, "unit": "mm"}
